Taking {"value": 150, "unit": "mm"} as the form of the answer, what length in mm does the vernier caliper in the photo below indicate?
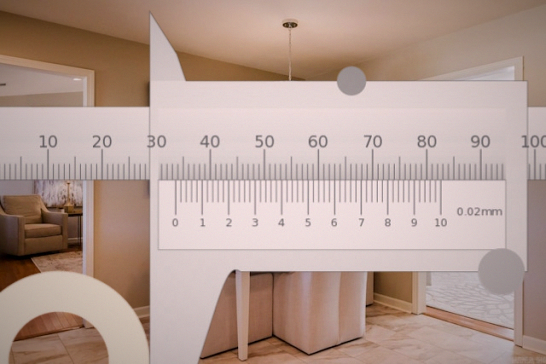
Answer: {"value": 33.6, "unit": "mm"}
